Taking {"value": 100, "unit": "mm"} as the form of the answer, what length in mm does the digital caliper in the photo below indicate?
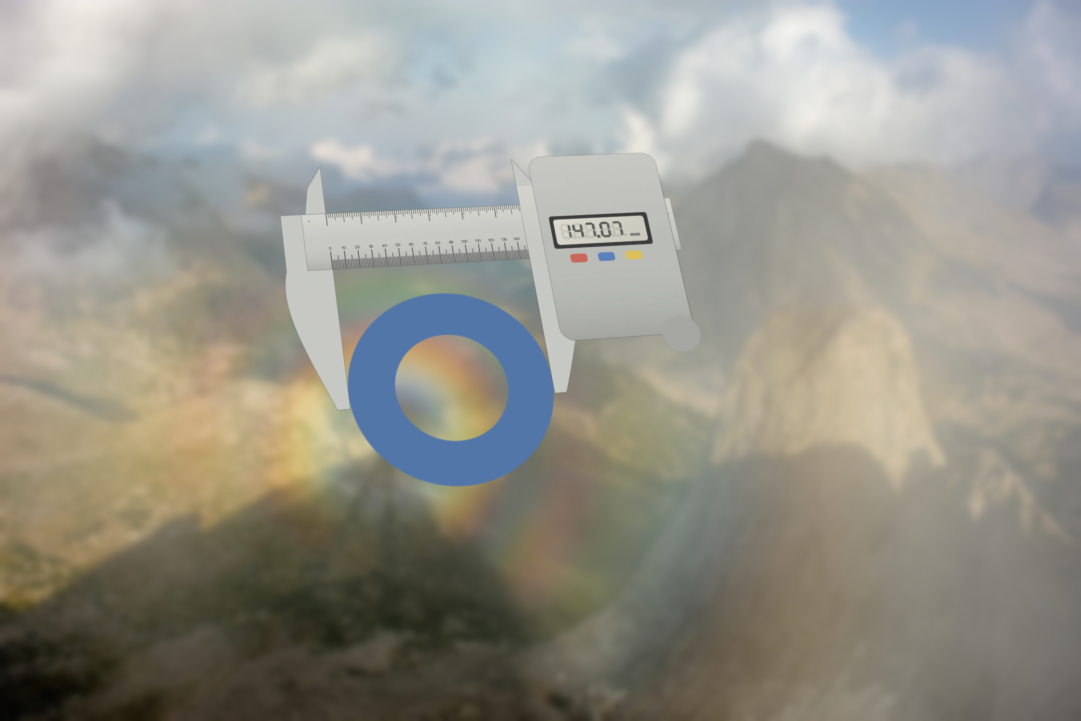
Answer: {"value": 147.07, "unit": "mm"}
